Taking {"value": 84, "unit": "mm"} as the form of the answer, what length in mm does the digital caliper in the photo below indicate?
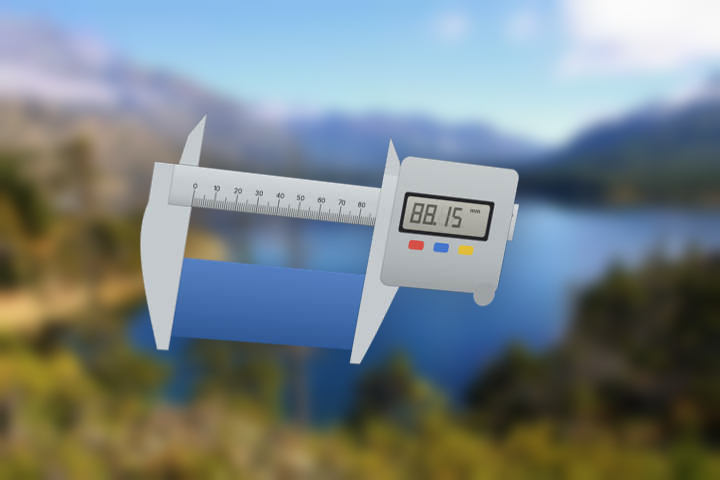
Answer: {"value": 88.15, "unit": "mm"}
